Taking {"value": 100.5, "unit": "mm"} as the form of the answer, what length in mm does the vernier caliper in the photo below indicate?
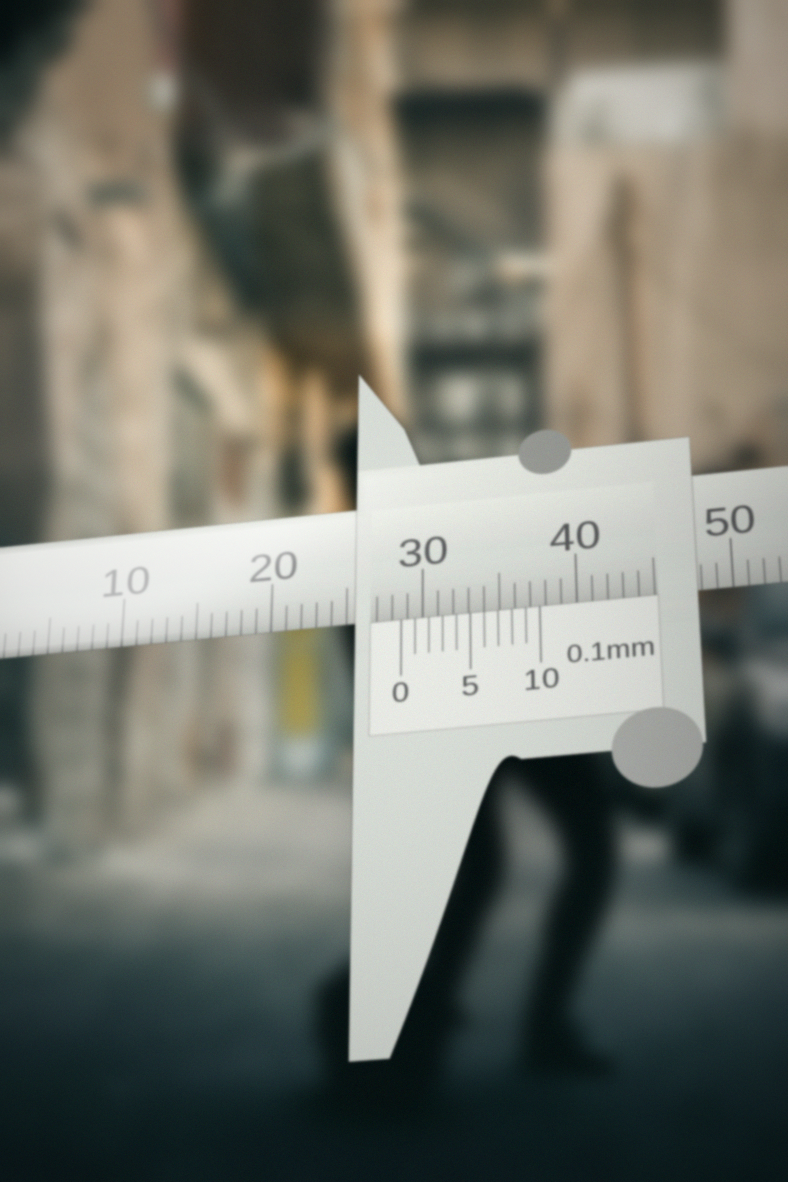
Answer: {"value": 28.6, "unit": "mm"}
